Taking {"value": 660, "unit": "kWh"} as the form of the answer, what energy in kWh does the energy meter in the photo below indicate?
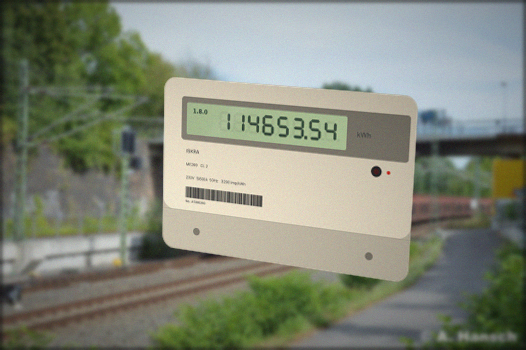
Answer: {"value": 114653.54, "unit": "kWh"}
